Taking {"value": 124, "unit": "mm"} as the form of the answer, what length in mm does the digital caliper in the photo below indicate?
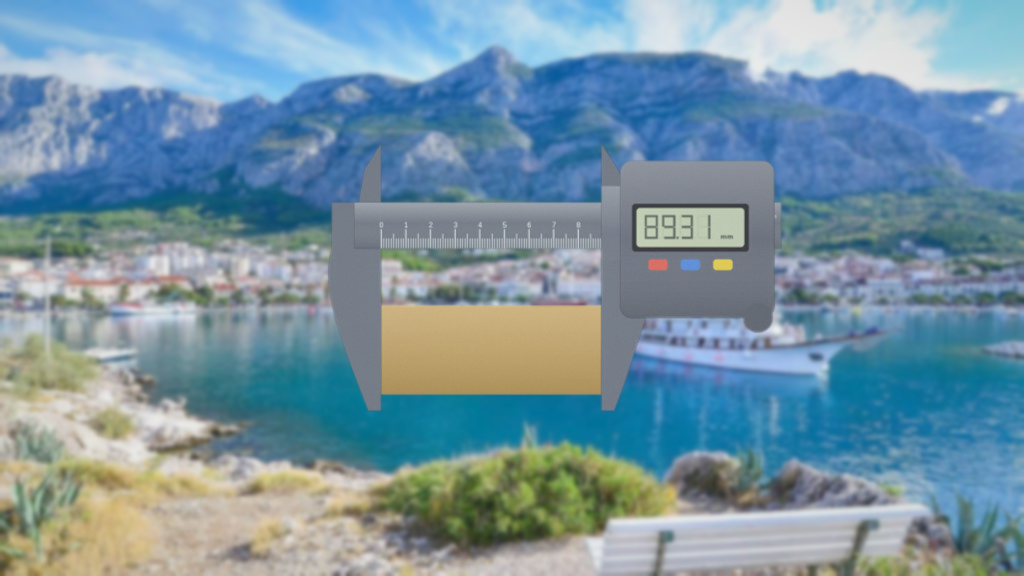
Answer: {"value": 89.31, "unit": "mm"}
